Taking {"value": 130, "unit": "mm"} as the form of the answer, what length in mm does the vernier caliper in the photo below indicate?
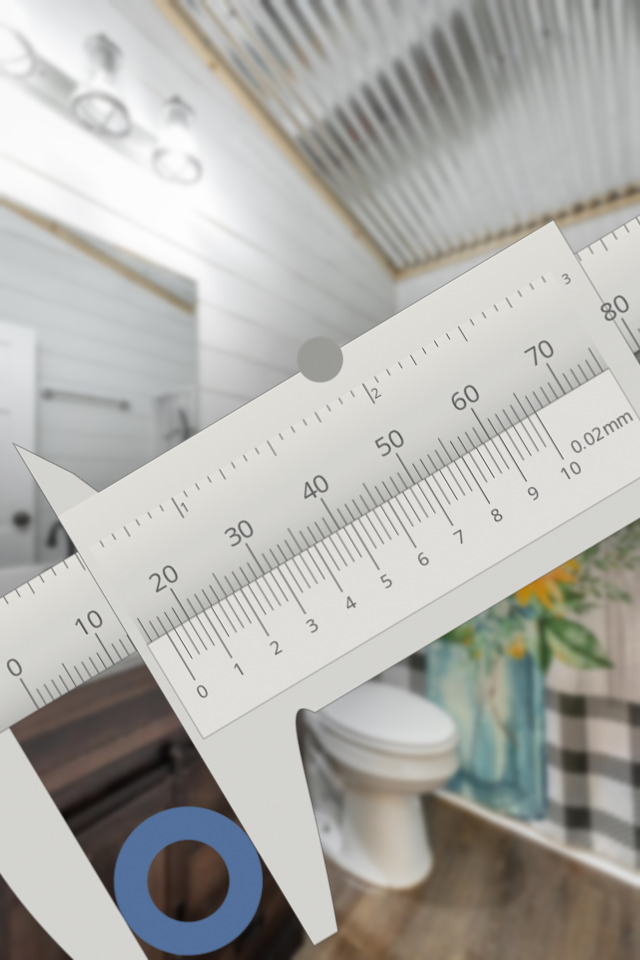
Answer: {"value": 17.0, "unit": "mm"}
